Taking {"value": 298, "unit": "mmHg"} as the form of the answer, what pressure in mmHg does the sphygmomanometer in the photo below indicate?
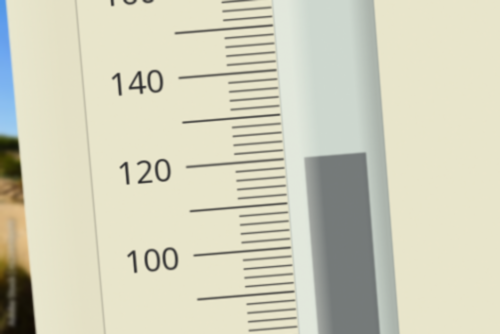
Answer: {"value": 120, "unit": "mmHg"}
